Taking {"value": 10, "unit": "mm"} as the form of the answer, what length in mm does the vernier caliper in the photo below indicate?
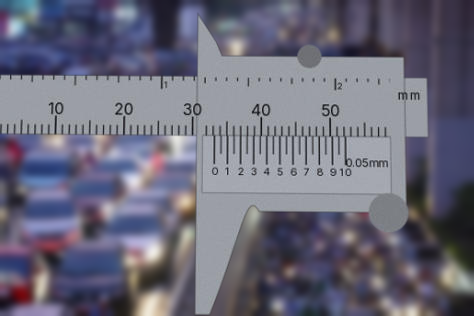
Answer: {"value": 33.2, "unit": "mm"}
